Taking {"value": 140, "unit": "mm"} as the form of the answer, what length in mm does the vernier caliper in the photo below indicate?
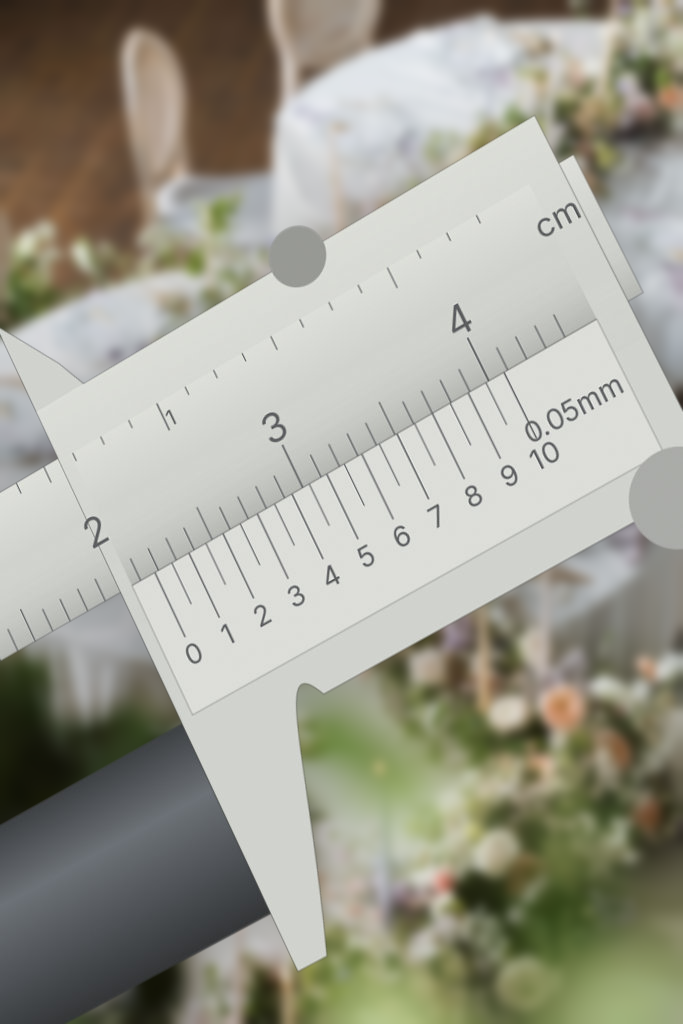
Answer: {"value": 21.8, "unit": "mm"}
